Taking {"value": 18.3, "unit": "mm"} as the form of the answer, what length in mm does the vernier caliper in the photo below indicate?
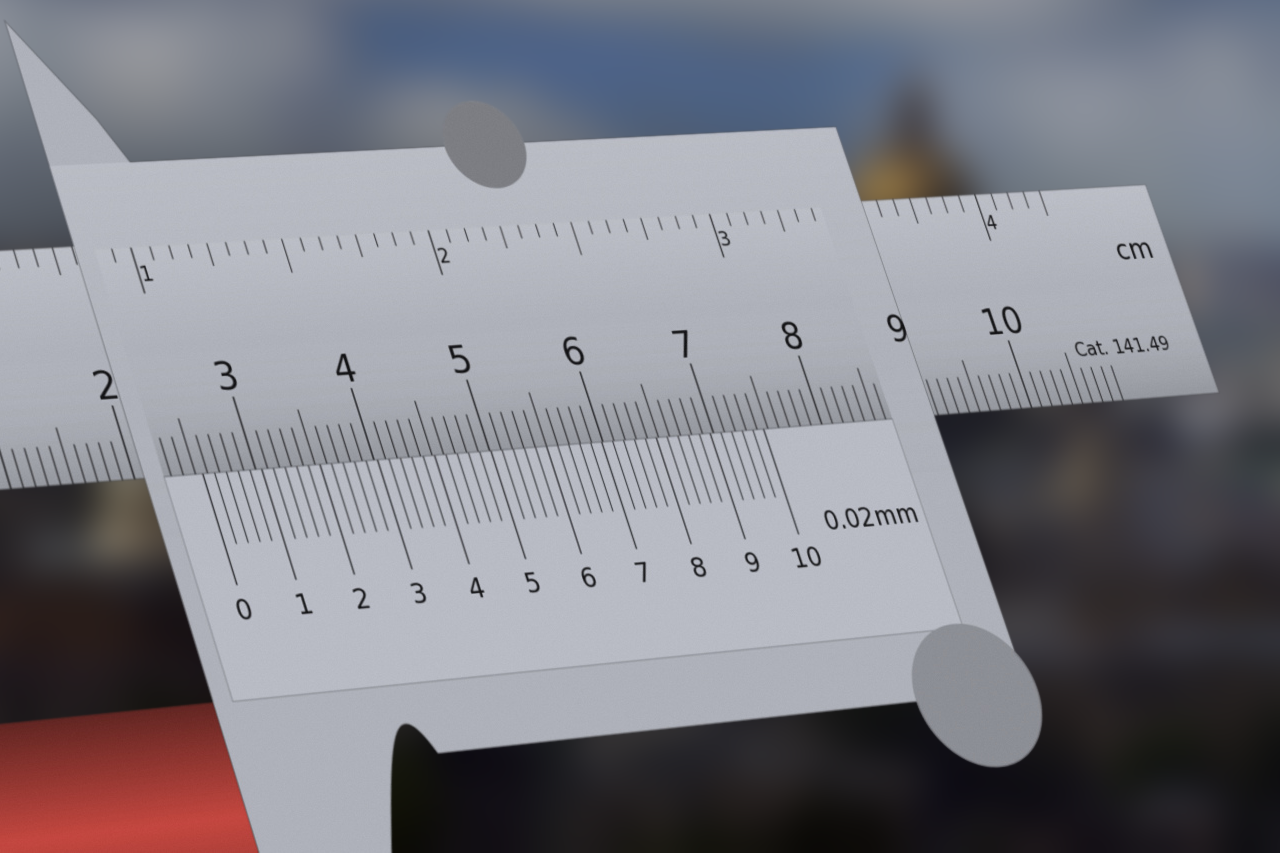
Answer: {"value": 25.6, "unit": "mm"}
